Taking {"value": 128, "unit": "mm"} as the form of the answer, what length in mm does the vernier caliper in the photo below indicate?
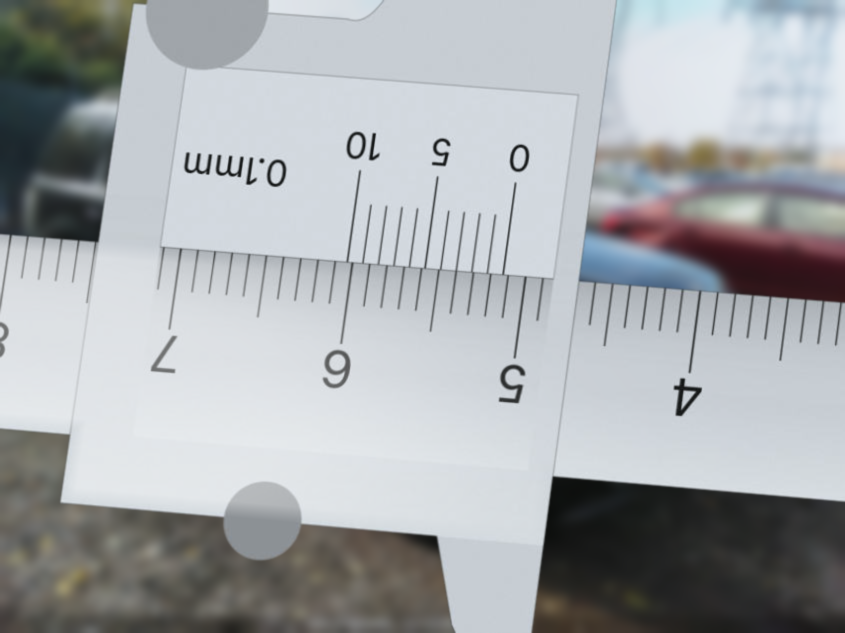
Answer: {"value": 51.3, "unit": "mm"}
